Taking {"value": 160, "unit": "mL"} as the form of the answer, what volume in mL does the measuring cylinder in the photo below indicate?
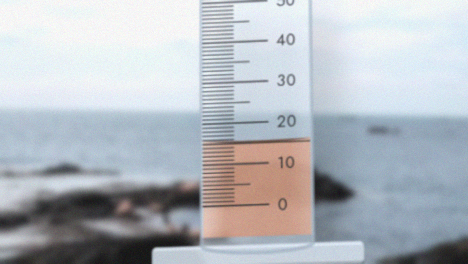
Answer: {"value": 15, "unit": "mL"}
